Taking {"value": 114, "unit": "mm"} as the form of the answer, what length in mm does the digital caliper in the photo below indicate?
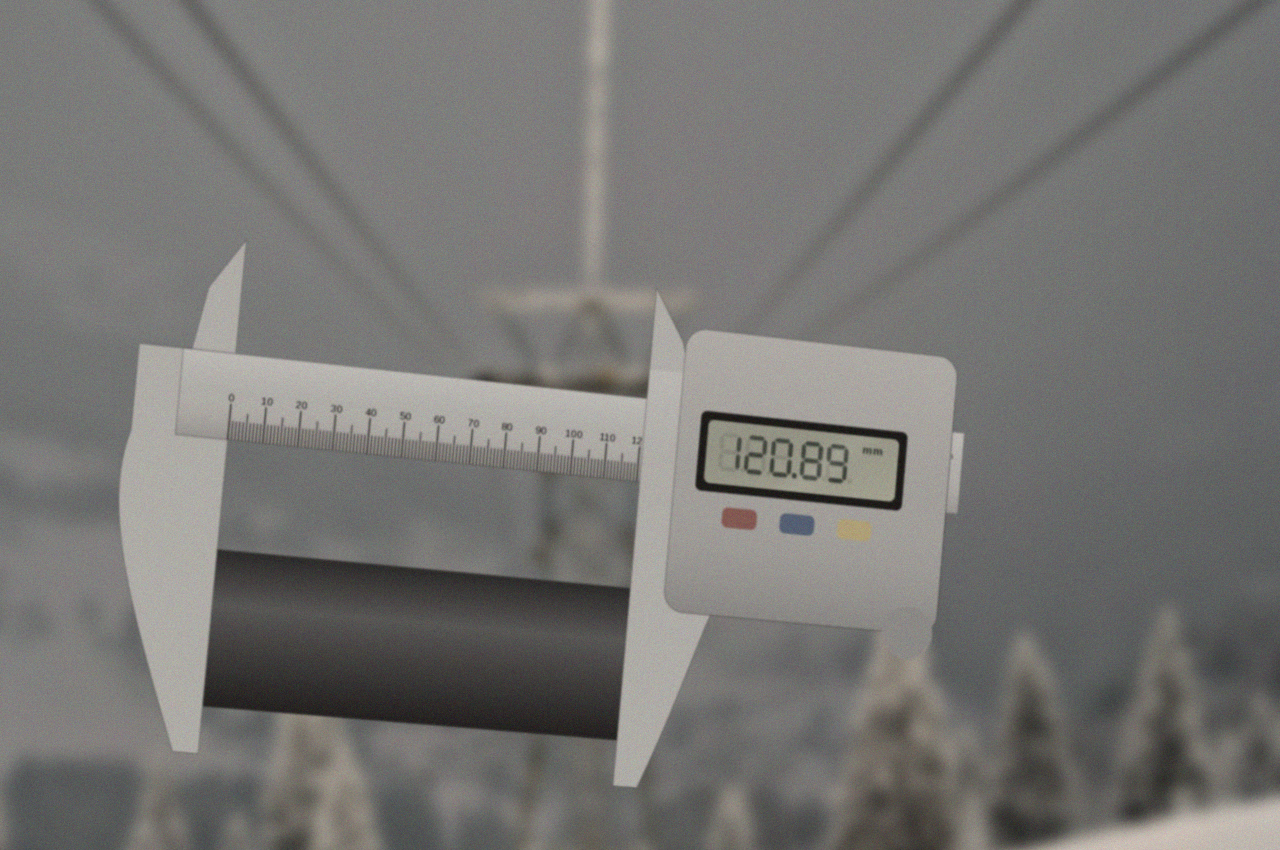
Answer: {"value": 120.89, "unit": "mm"}
